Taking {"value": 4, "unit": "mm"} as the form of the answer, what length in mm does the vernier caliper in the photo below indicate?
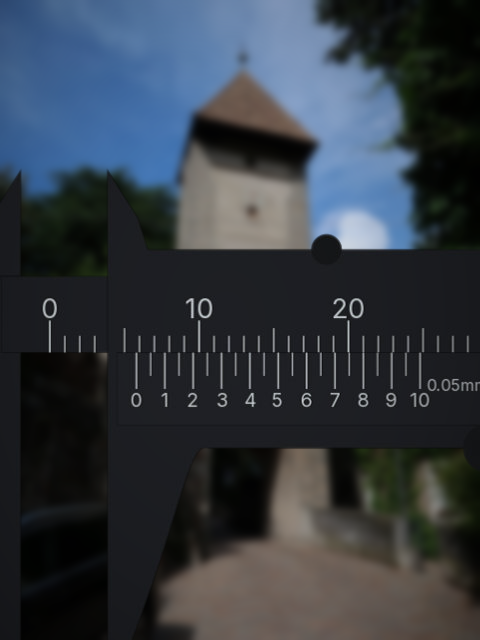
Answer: {"value": 5.8, "unit": "mm"}
